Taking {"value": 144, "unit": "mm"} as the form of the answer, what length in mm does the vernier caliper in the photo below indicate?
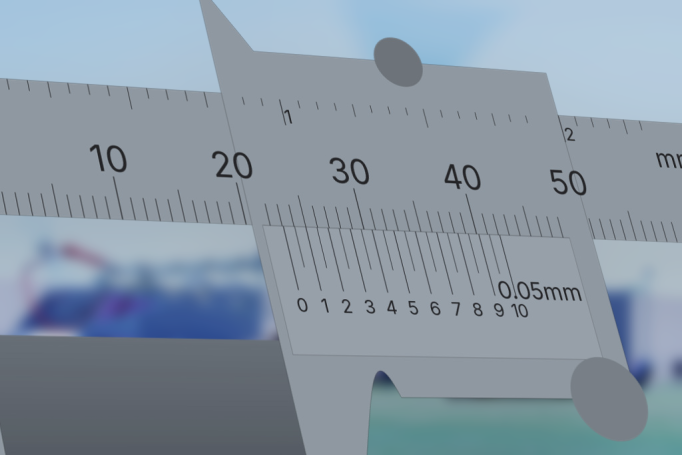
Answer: {"value": 23.1, "unit": "mm"}
